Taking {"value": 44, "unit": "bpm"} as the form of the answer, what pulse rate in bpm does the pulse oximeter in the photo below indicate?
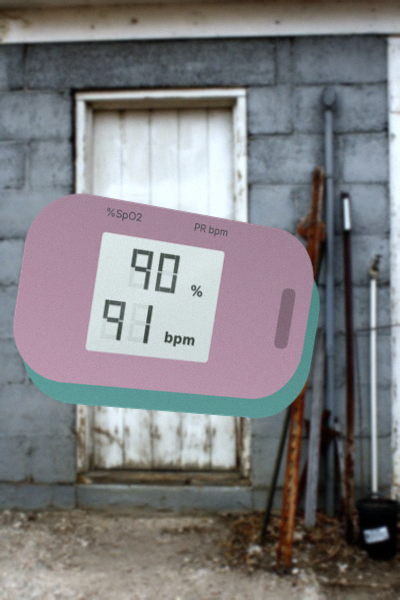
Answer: {"value": 91, "unit": "bpm"}
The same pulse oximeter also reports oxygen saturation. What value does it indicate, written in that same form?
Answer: {"value": 90, "unit": "%"}
